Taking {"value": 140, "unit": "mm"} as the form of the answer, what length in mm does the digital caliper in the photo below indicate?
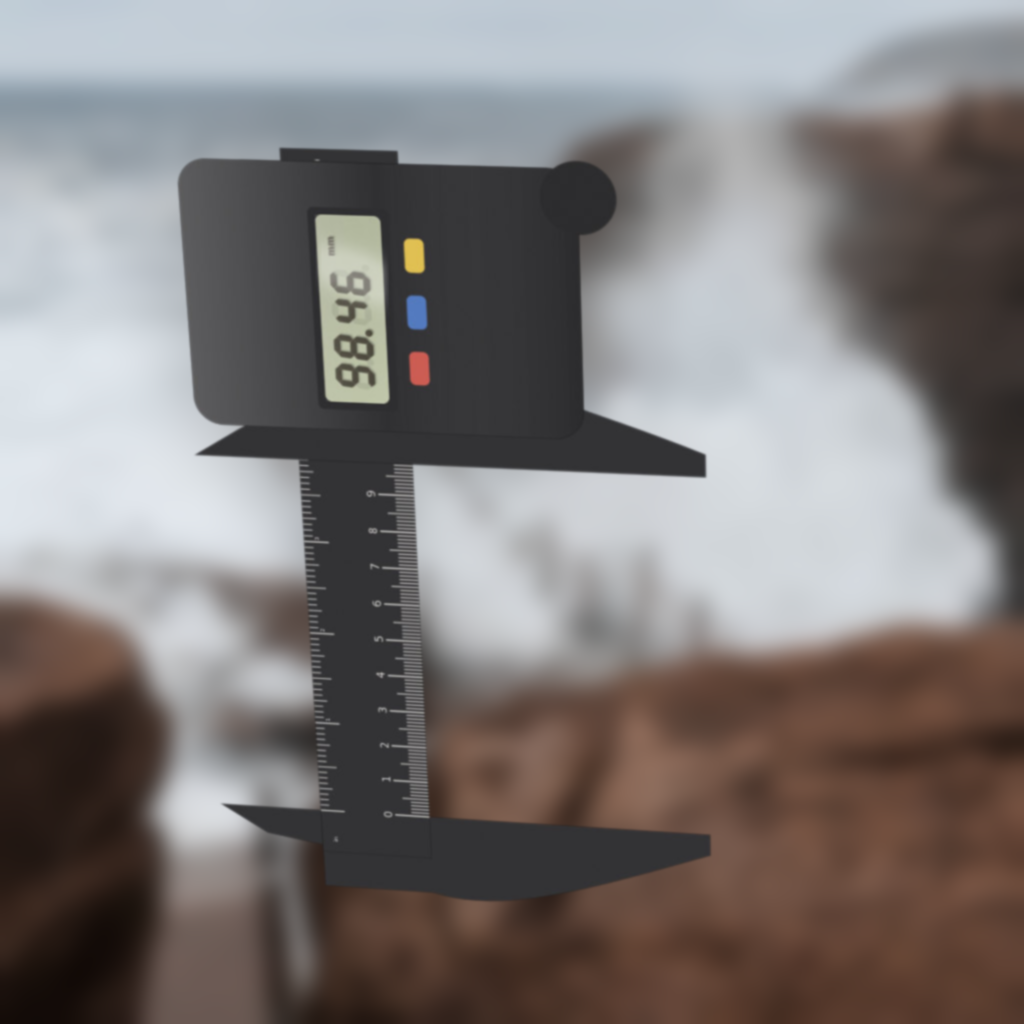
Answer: {"value": 98.46, "unit": "mm"}
